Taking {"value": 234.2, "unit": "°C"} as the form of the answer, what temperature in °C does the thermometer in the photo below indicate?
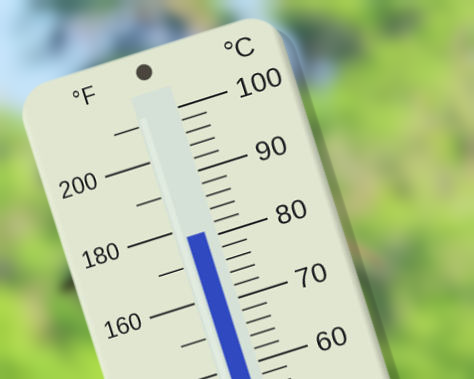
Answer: {"value": 81, "unit": "°C"}
